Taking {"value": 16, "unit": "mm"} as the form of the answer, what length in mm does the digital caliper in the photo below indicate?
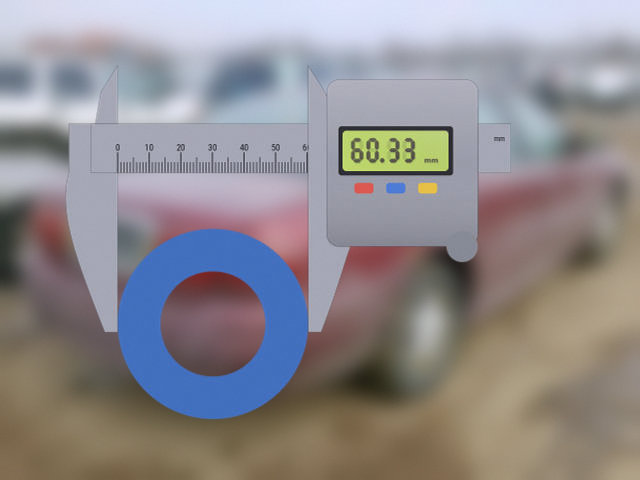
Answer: {"value": 60.33, "unit": "mm"}
